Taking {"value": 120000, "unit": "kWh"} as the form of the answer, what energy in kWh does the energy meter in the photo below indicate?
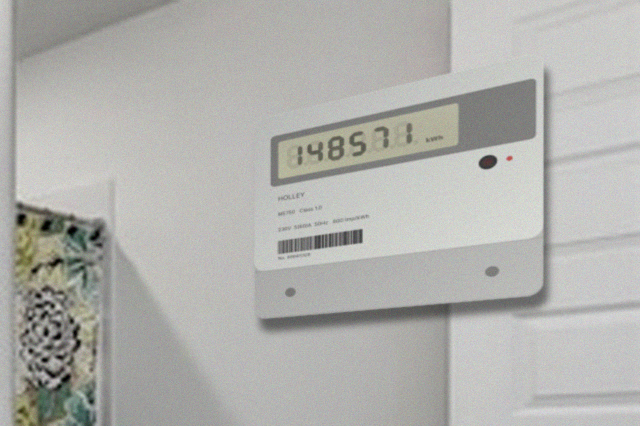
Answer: {"value": 148571, "unit": "kWh"}
